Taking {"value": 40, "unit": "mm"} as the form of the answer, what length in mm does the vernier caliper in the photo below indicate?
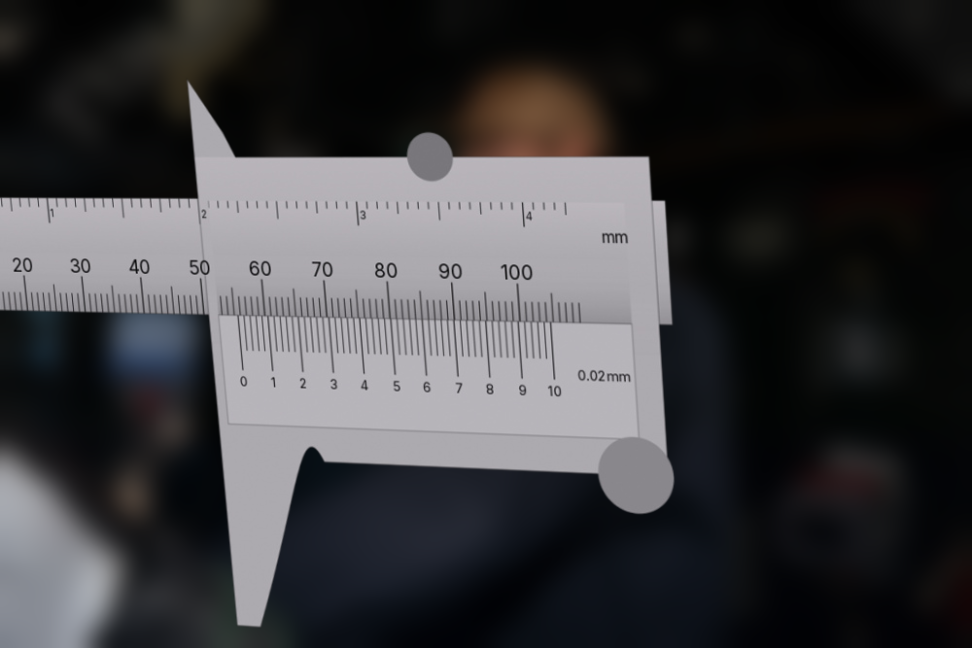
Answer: {"value": 55.6, "unit": "mm"}
